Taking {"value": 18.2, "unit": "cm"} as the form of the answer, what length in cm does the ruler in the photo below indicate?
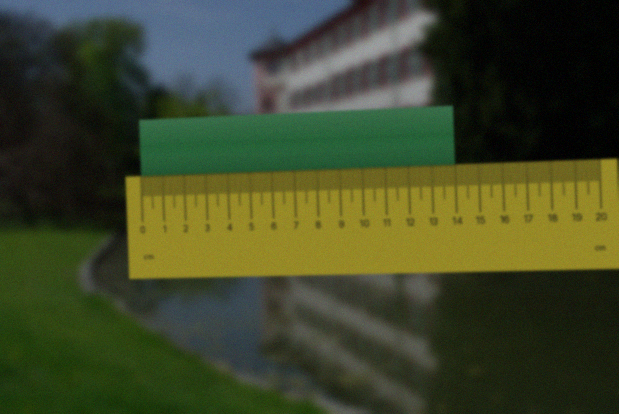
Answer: {"value": 14, "unit": "cm"}
